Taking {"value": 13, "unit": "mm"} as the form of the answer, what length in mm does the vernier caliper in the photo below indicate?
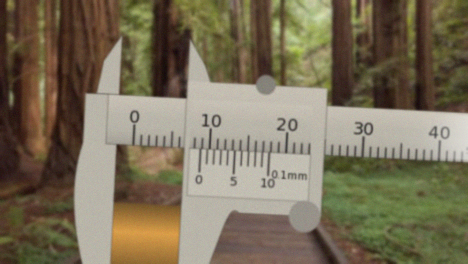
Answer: {"value": 8.8, "unit": "mm"}
